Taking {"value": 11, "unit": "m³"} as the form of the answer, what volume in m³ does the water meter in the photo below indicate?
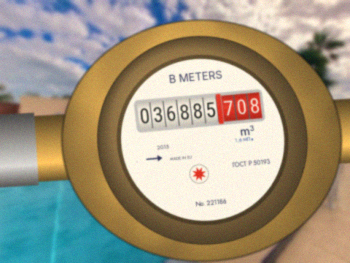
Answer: {"value": 36885.708, "unit": "m³"}
